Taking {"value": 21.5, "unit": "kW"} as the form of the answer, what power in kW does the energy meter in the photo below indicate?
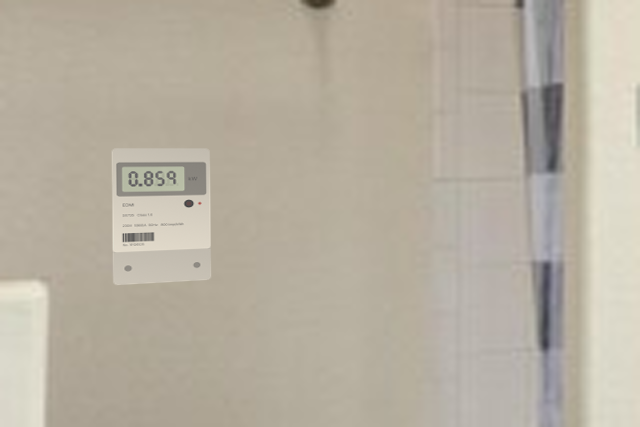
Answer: {"value": 0.859, "unit": "kW"}
